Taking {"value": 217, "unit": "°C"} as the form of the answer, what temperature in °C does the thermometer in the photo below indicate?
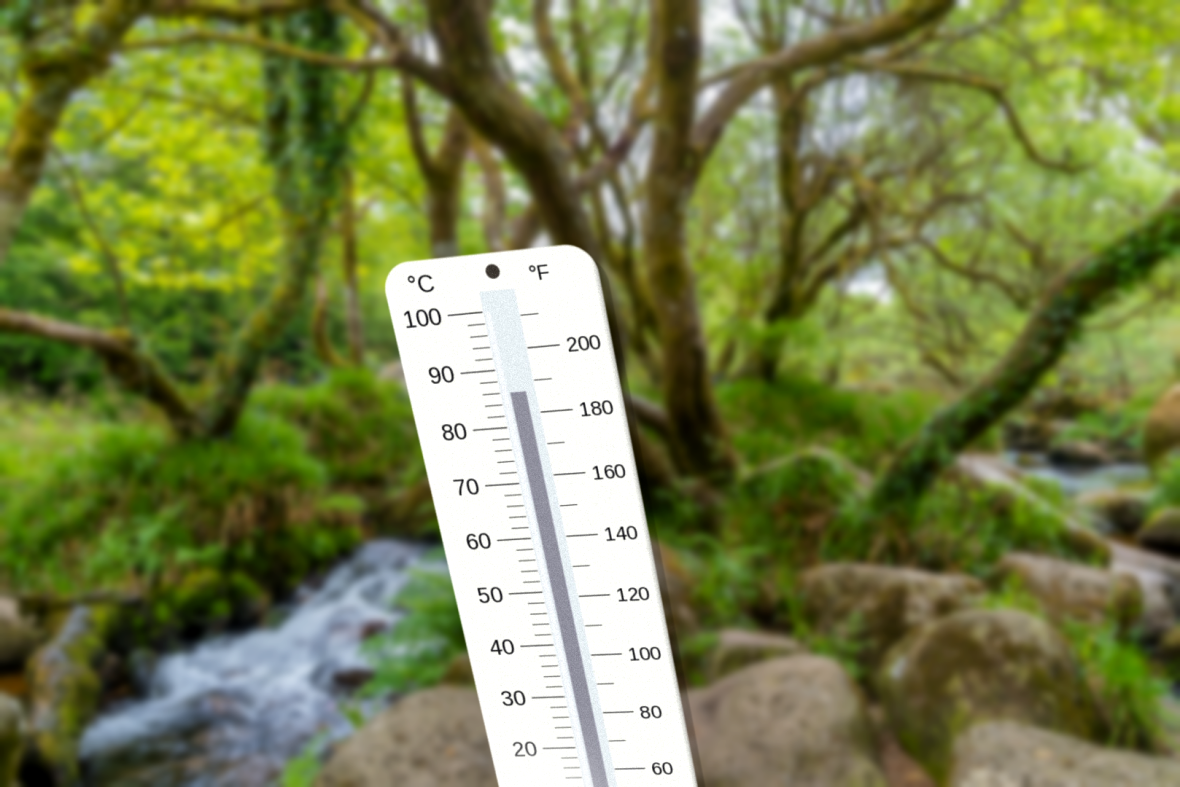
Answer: {"value": 86, "unit": "°C"}
